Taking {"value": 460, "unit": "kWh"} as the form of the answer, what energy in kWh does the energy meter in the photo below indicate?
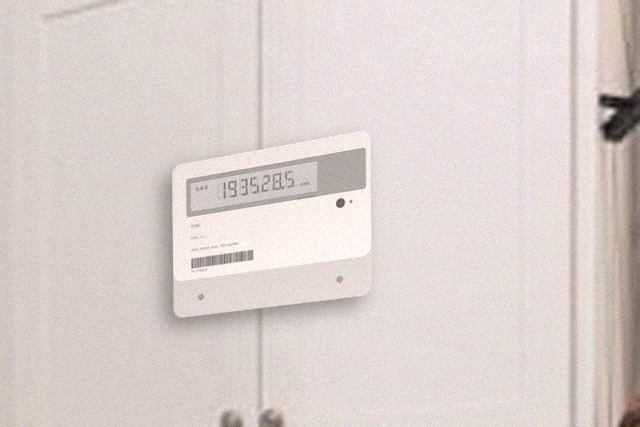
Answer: {"value": 193528.5, "unit": "kWh"}
